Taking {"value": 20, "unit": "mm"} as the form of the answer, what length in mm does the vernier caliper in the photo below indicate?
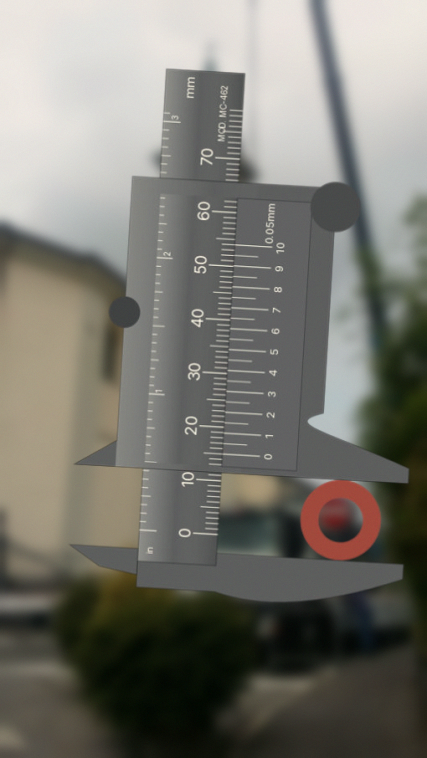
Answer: {"value": 15.0, "unit": "mm"}
